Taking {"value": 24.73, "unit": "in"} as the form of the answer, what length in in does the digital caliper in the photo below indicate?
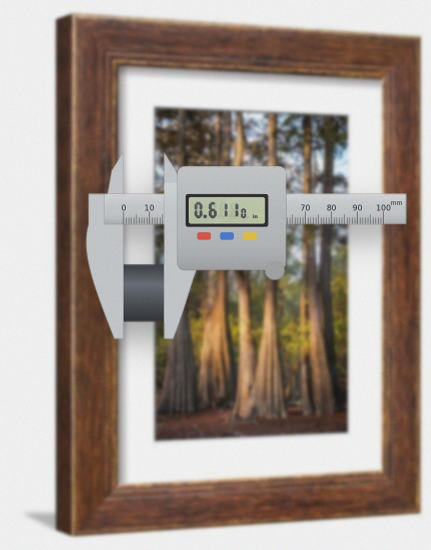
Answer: {"value": 0.6110, "unit": "in"}
